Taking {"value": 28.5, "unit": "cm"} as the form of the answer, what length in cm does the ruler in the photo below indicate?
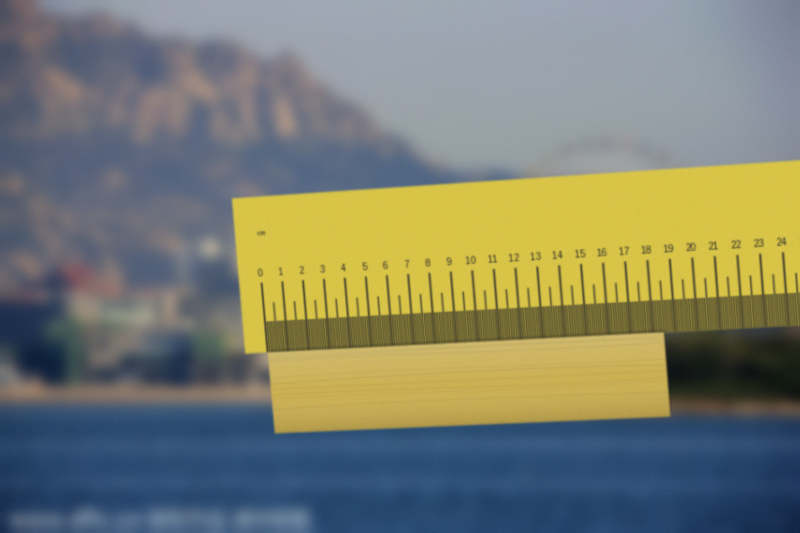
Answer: {"value": 18.5, "unit": "cm"}
